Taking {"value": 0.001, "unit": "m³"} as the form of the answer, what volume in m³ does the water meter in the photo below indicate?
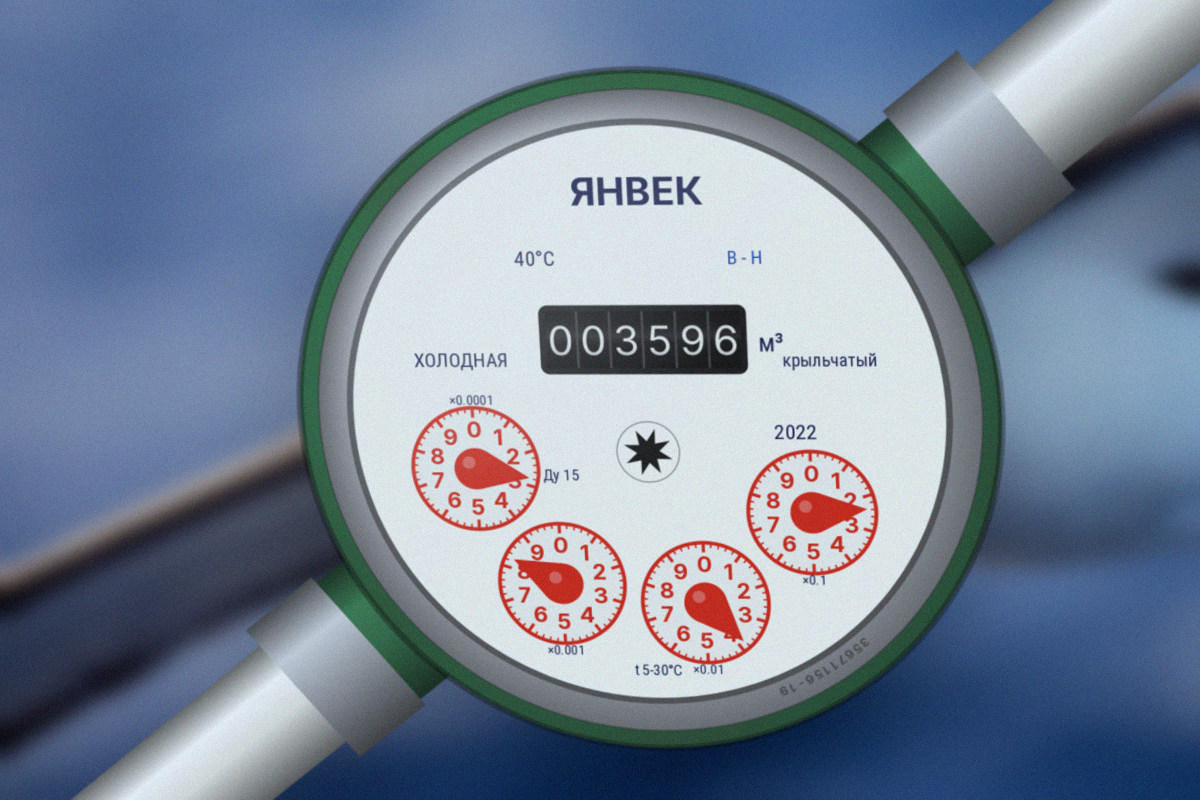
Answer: {"value": 3596.2382, "unit": "m³"}
